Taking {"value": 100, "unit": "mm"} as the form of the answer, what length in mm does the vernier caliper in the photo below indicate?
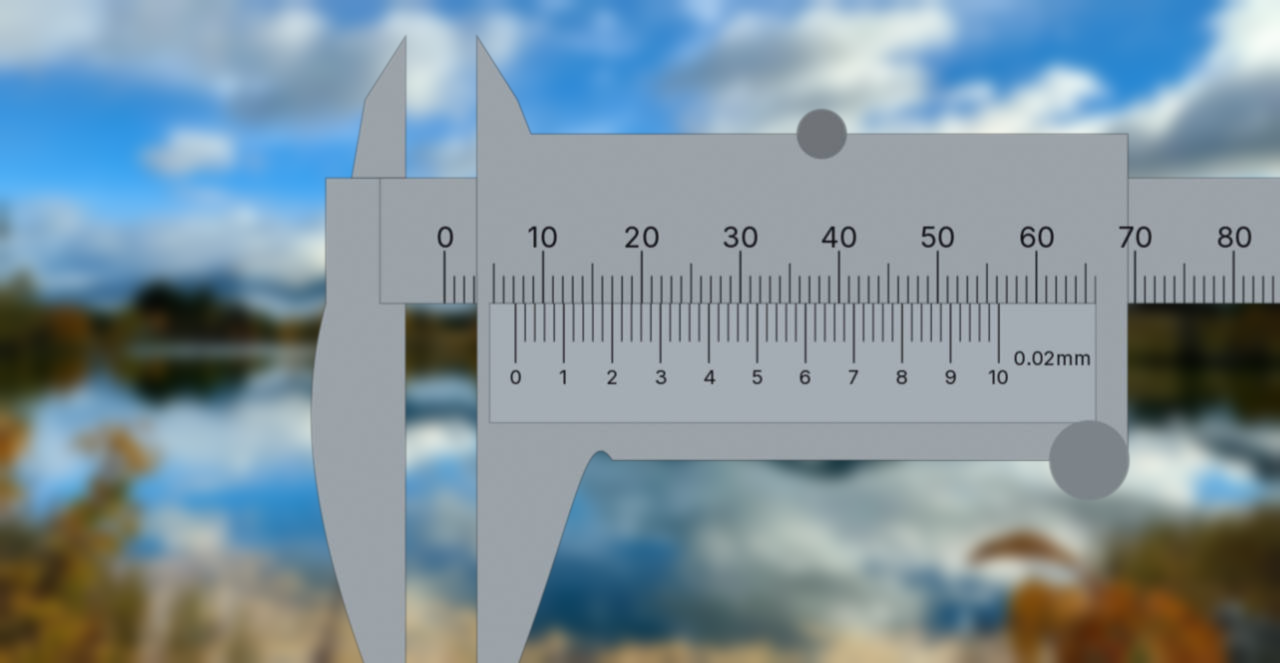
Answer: {"value": 7.2, "unit": "mm"}
